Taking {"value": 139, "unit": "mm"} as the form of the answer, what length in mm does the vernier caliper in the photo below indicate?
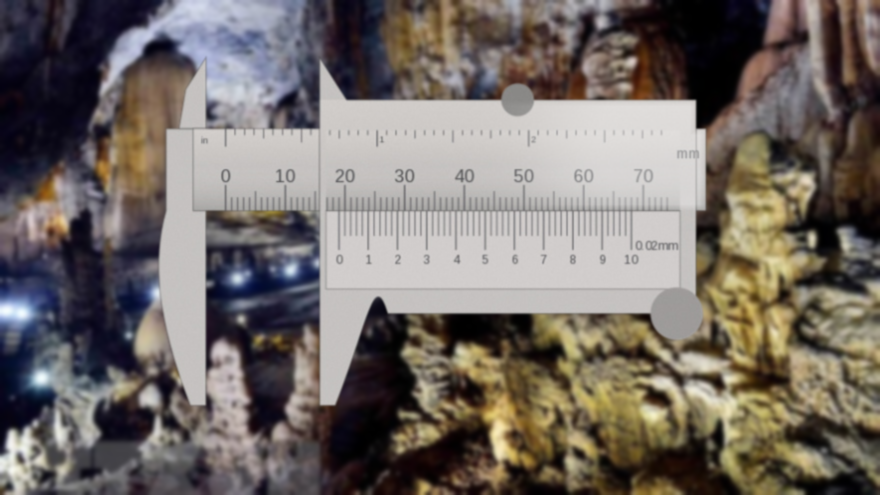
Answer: {"value": 19.0, "unit": "mm"}
